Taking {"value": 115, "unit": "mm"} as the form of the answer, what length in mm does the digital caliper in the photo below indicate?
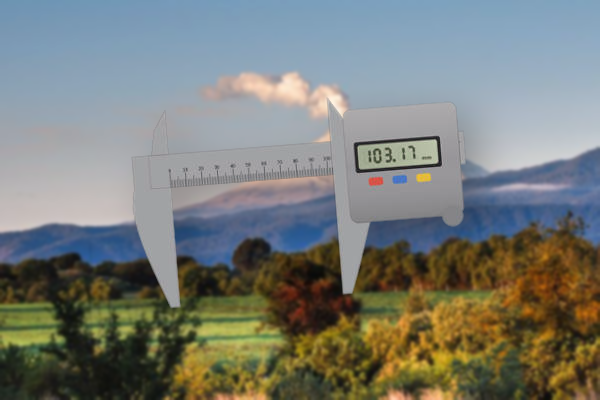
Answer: {"value": 103.17, "unit": "mm"}
